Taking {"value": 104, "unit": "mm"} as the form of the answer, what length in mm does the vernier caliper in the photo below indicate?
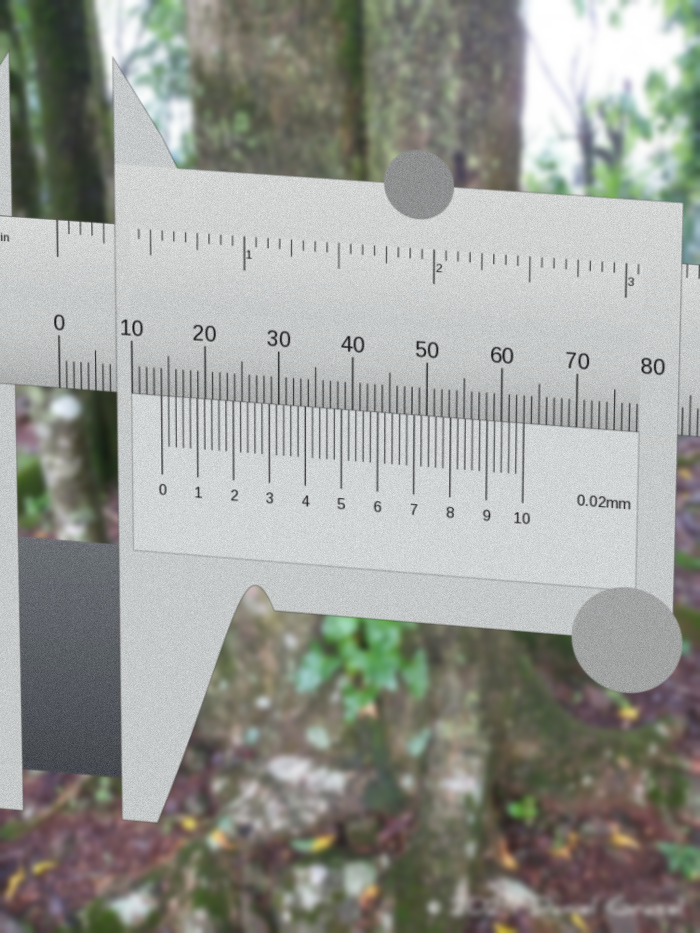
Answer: {"value": 14.0, "unit": "mm"}
